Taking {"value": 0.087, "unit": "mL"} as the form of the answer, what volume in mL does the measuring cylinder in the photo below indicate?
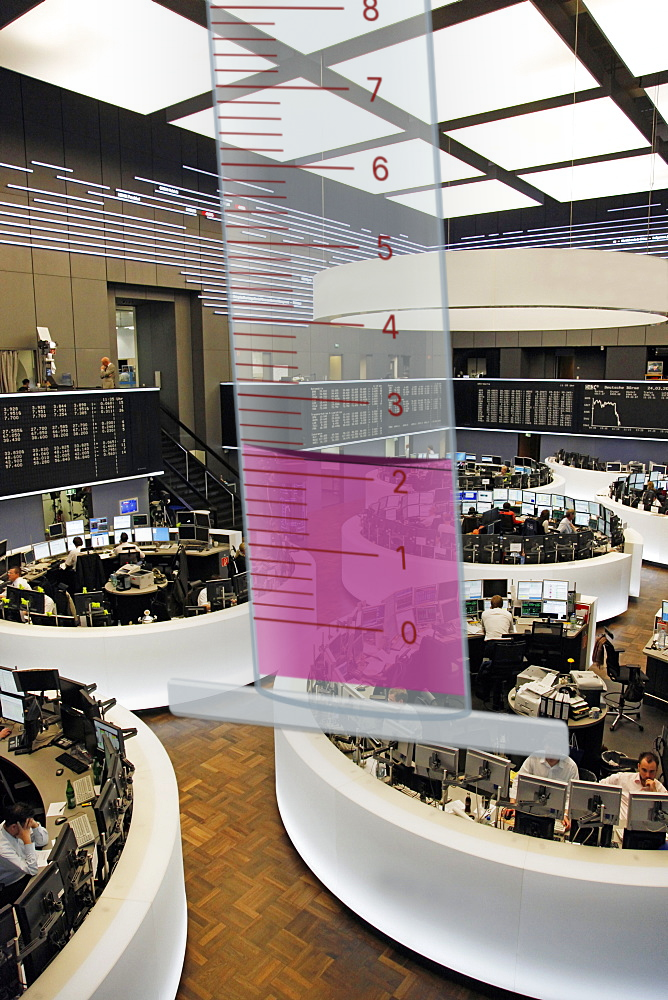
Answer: {"value": 2.2, "unit": "mL"}
